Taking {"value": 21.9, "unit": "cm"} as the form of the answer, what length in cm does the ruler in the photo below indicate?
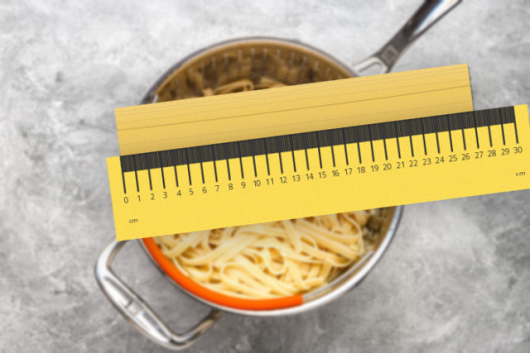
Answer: {"value": 27, "unit": "cm"}
